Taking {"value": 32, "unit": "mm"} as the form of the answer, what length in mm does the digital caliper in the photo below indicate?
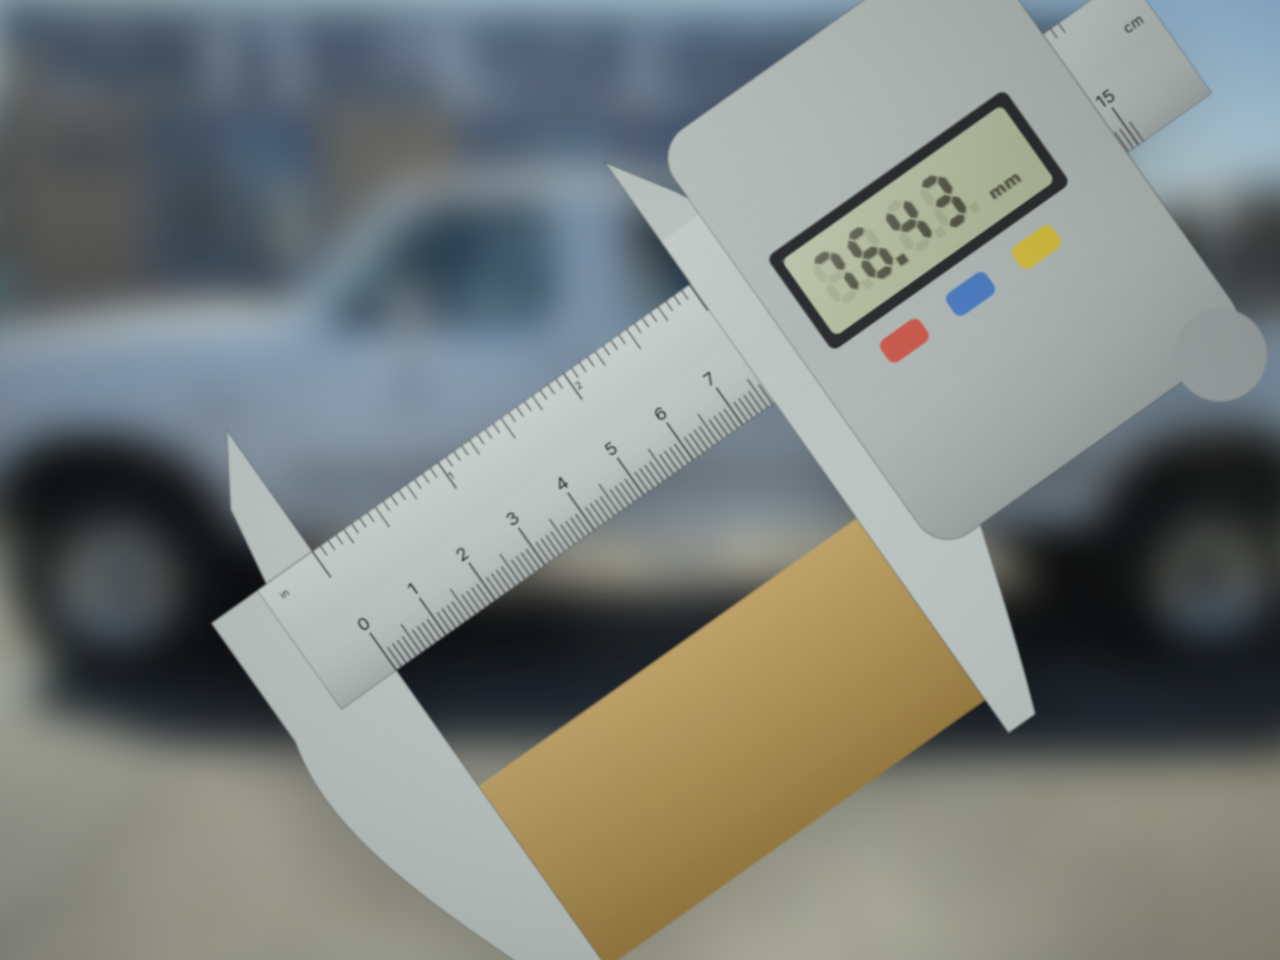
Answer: {"value": 76.43, "unit": "mm"}
